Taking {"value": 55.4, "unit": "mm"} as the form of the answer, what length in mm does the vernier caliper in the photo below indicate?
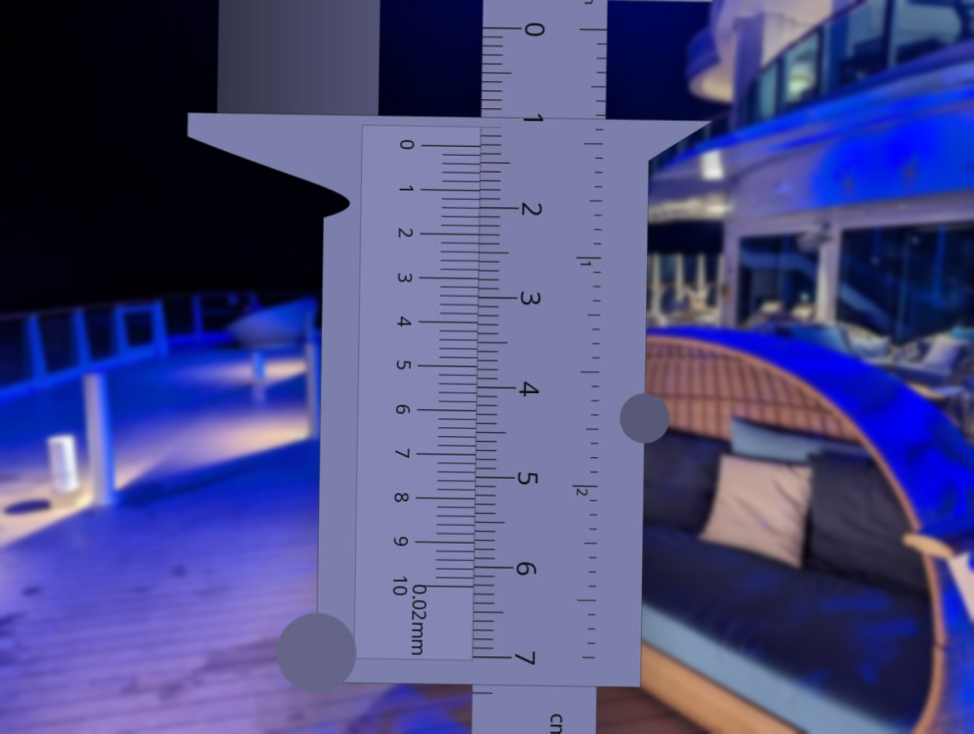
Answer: {"value": 13.2, "unit": "mm"}
